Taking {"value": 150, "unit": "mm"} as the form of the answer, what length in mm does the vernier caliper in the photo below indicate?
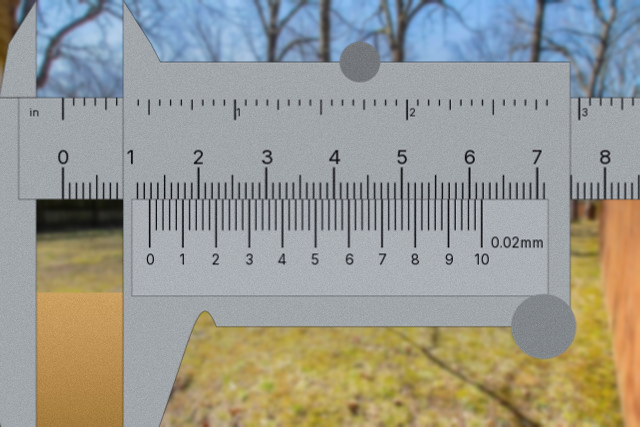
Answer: {"value": 12.8, "unit": "mm"}
